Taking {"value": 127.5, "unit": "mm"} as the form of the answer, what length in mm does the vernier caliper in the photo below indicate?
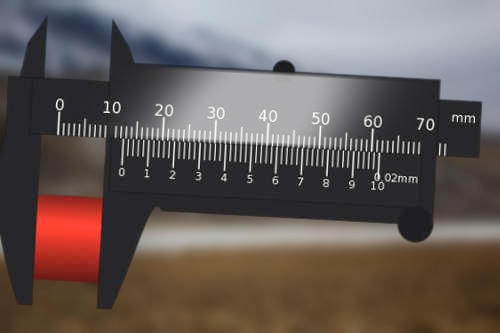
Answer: {"value": 12.5, "unit": "mm"}
